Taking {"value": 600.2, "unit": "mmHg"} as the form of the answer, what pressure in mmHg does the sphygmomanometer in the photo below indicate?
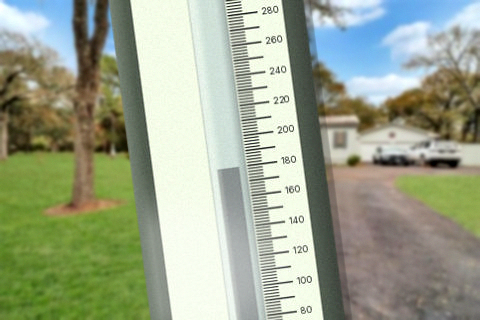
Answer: {"value": 180, "unit": "mmHg"}
